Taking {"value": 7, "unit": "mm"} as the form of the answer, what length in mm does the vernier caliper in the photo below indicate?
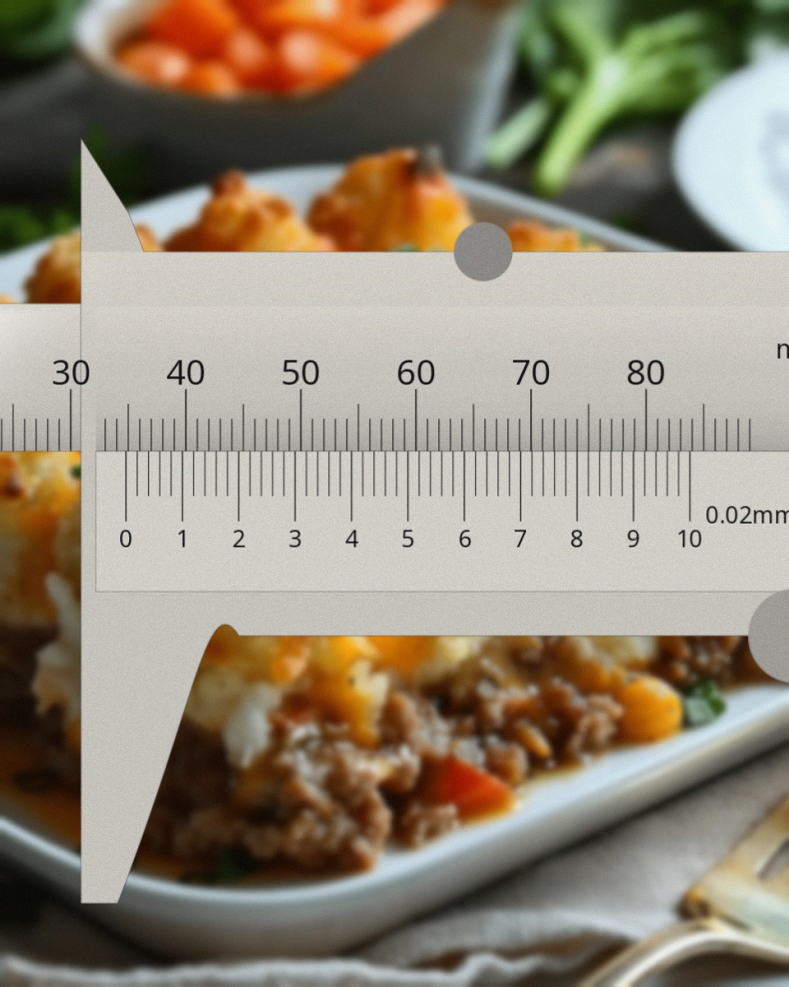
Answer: {"value": 34.8, "unit": "mm"}
